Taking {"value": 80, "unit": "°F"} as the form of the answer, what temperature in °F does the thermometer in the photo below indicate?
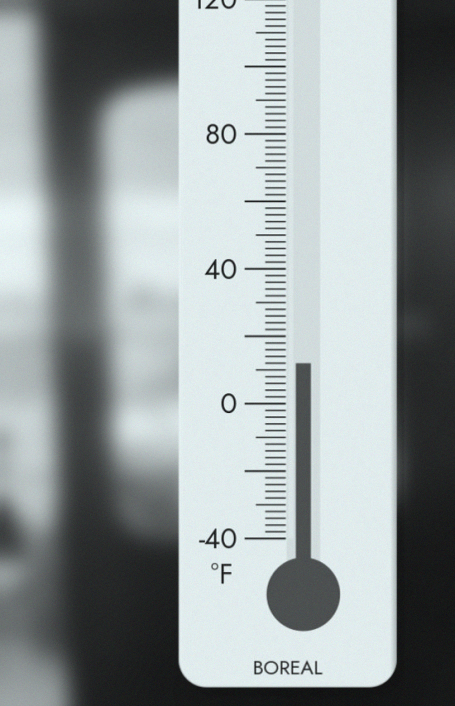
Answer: {"value": 12, "unit": "°F"}
